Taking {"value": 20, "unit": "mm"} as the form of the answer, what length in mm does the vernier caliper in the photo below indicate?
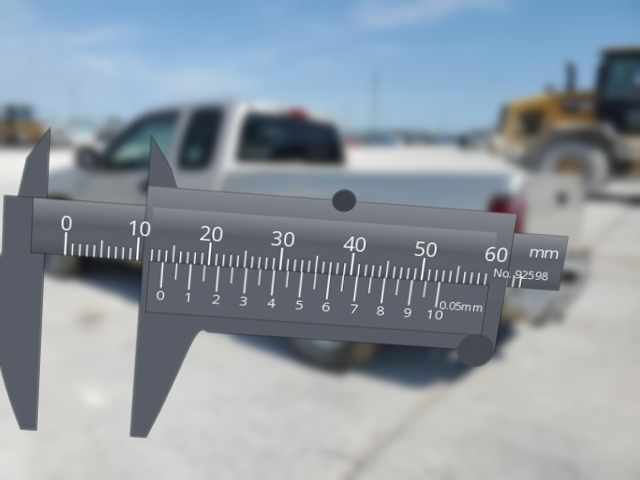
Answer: {"value": 13.6, "unit": "mm"}
